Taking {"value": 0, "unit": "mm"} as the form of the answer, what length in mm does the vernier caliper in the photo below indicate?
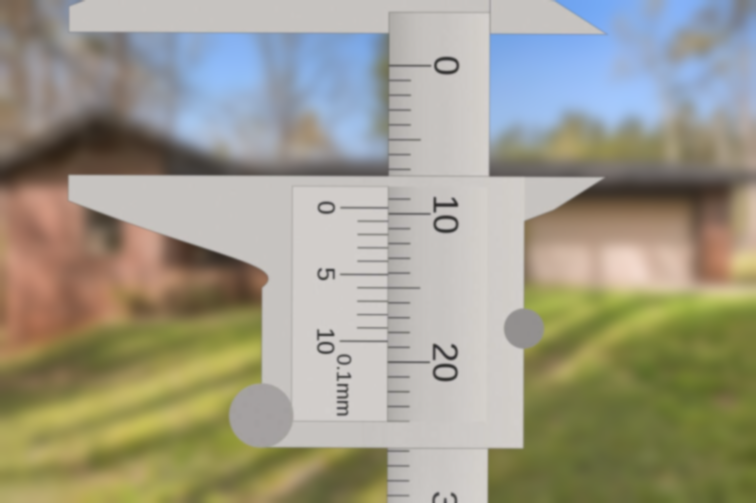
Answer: {"value": 9.6, "unit": "mm"}
